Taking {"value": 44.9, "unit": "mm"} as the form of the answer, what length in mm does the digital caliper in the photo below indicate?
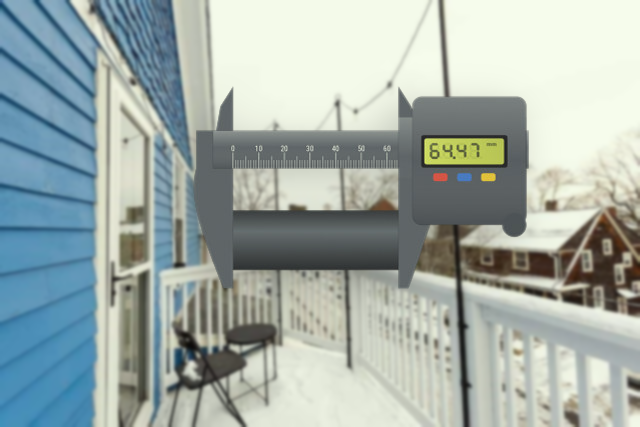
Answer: {"value": 64.47, "unit": "mm"}
